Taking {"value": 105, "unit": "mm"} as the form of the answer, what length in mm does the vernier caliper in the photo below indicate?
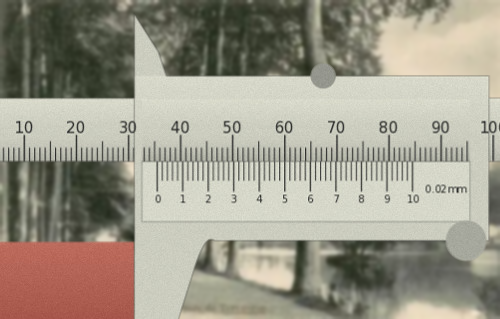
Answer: {"value": 35.5, "unit": "mm"}
